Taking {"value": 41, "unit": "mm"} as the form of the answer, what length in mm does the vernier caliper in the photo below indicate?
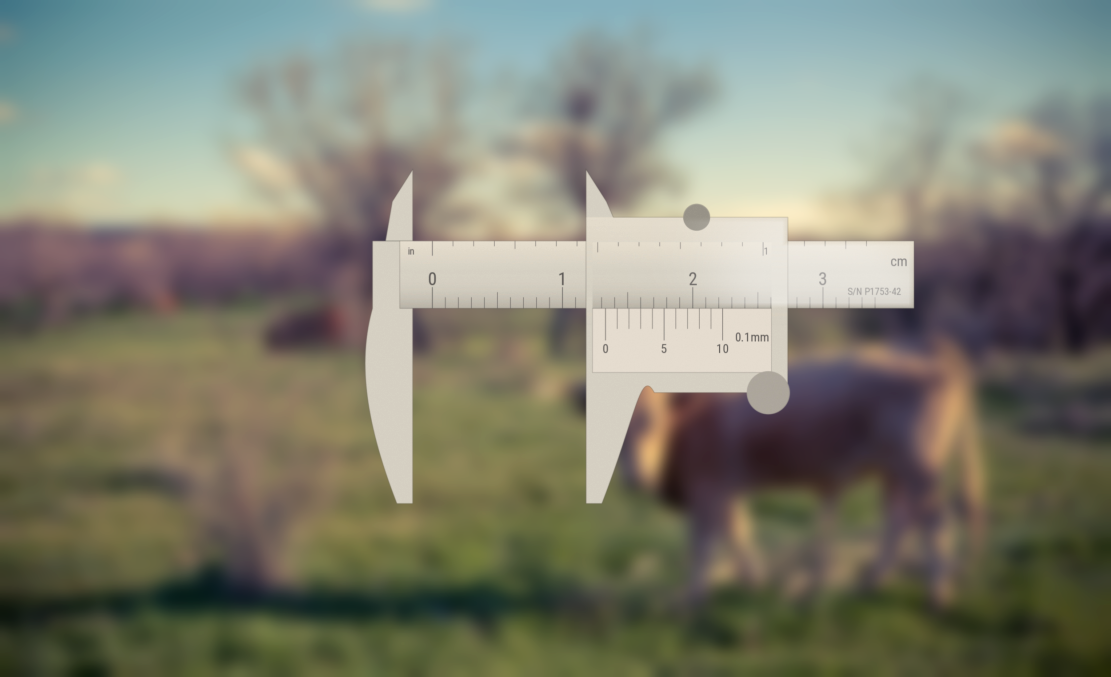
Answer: {"value": 13.3, "unit": "mm"}
